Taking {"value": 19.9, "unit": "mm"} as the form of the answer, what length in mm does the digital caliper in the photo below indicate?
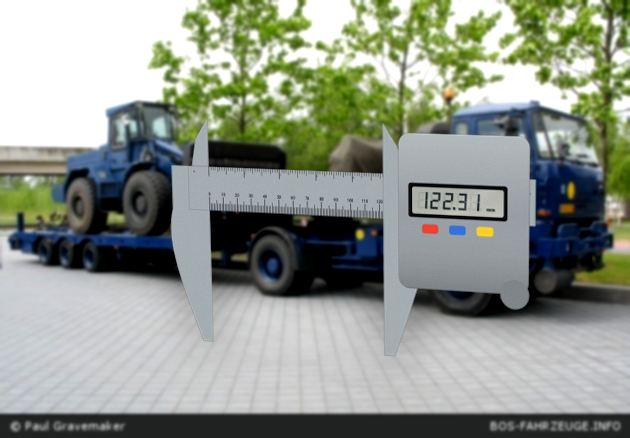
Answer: {"value": 122.31, "unit": "mm"}
